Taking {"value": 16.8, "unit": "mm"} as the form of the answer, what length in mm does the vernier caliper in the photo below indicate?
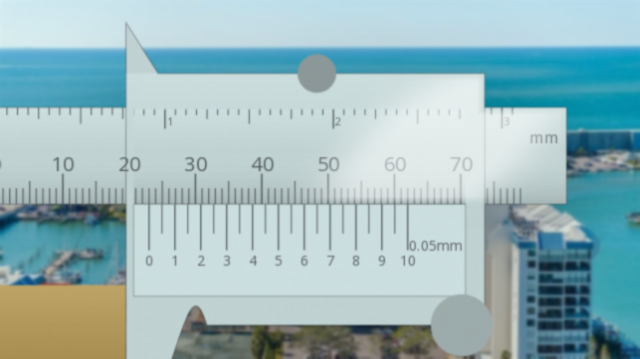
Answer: {"value": 23.0, "unit": "mm"}
